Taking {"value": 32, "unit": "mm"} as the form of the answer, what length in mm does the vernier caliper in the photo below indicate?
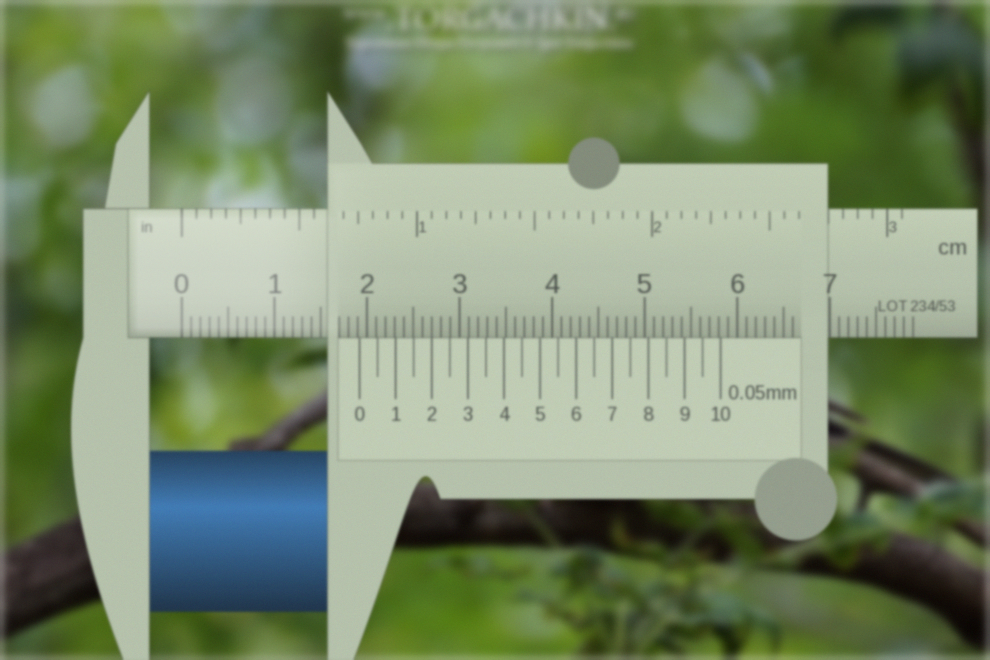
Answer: {"value": 19.2, "unit": "mm"}
